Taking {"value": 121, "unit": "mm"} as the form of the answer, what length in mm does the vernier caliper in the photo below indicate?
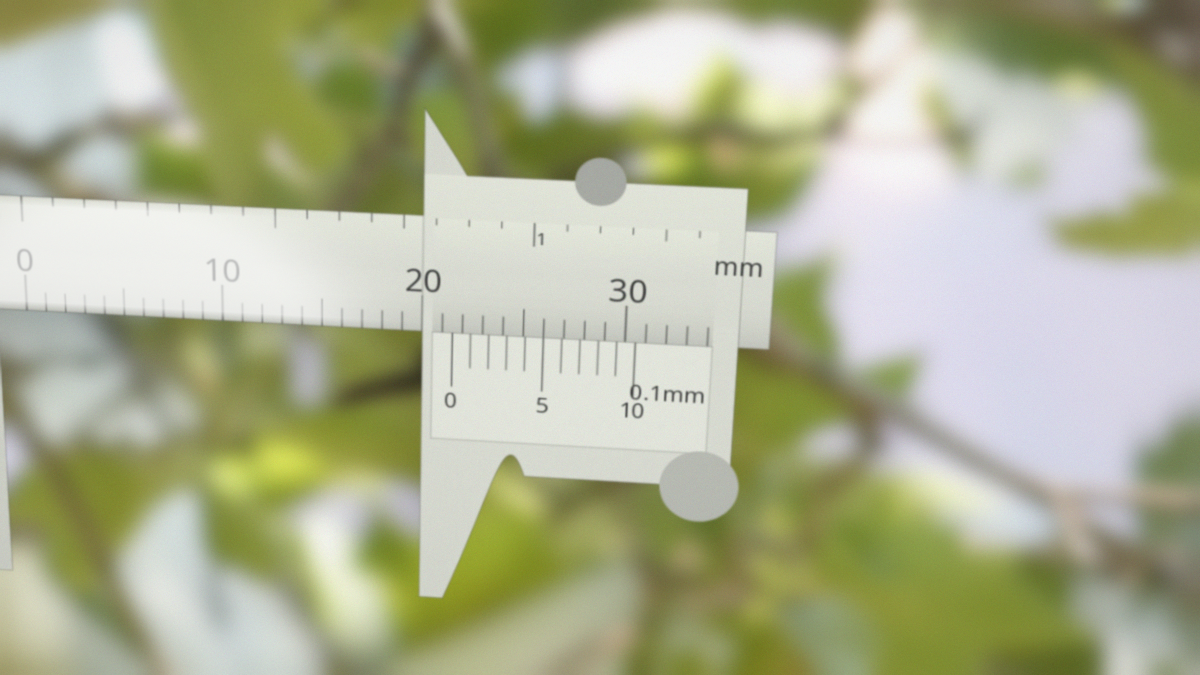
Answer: {"value": 21.5, "unit": "mm"}
